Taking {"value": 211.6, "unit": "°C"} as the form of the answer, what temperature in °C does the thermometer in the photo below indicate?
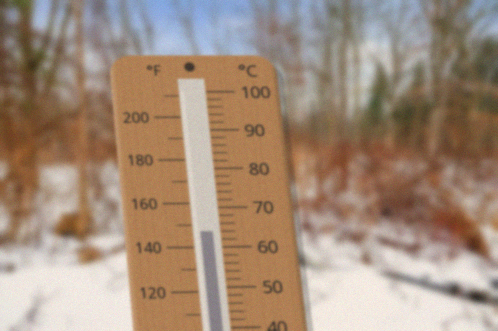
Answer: {"value": 64, "unit": "°C"}
